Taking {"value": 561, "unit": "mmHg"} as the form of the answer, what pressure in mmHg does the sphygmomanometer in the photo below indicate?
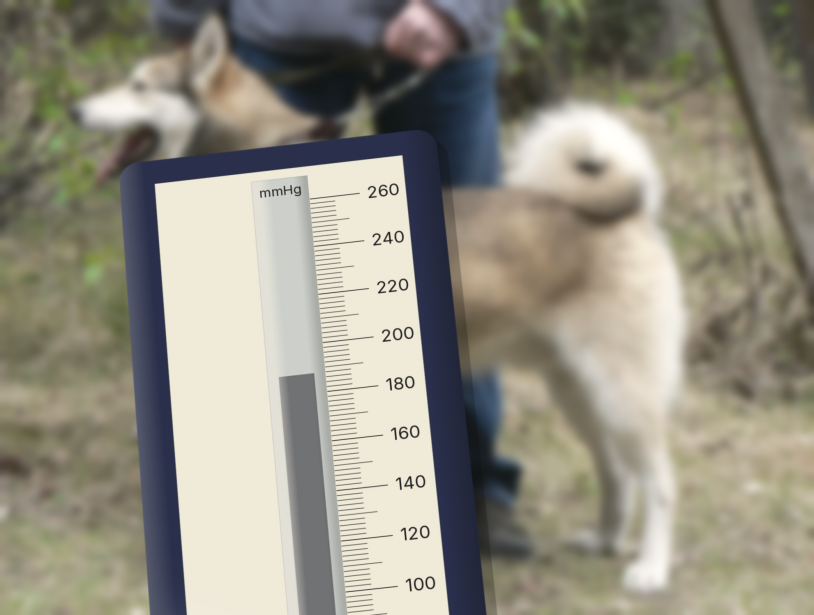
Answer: {"value": 188, "unit": "mmHg"}
